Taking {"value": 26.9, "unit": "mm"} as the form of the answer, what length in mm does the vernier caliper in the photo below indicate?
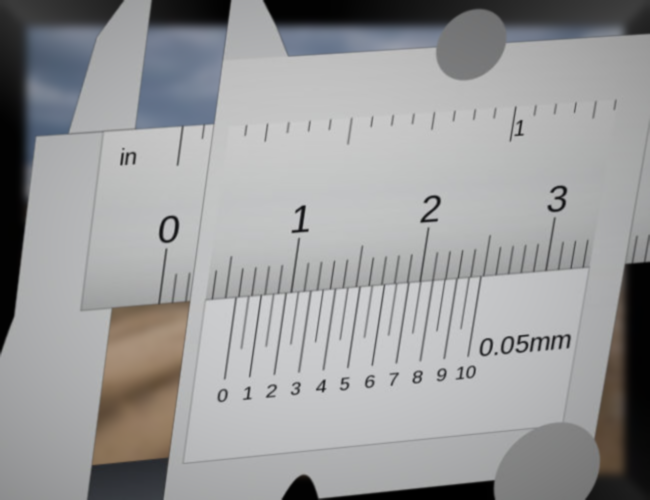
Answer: {"value": 5.8, "unit": "mm"}
